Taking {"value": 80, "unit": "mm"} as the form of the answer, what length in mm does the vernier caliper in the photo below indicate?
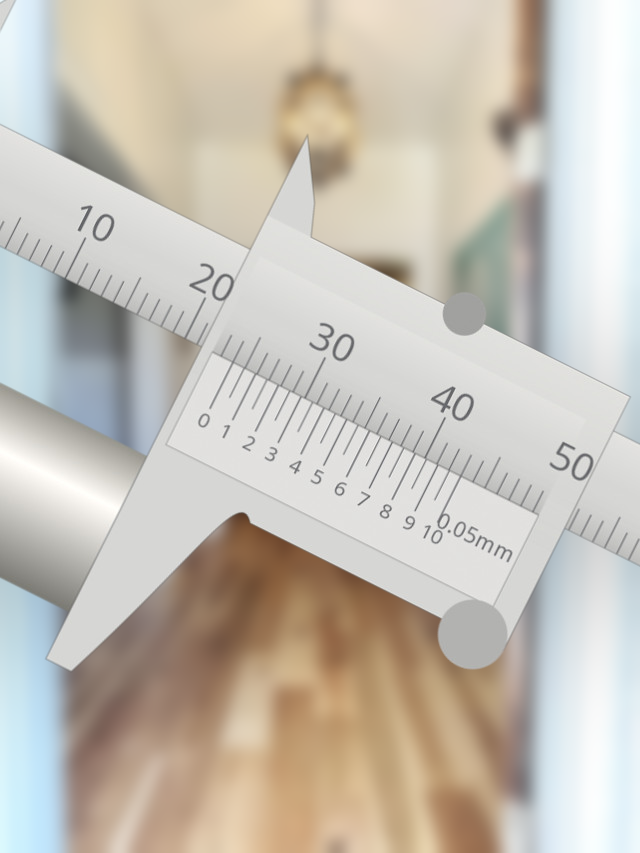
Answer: {"value": 24.0, "unit": "mm"}
